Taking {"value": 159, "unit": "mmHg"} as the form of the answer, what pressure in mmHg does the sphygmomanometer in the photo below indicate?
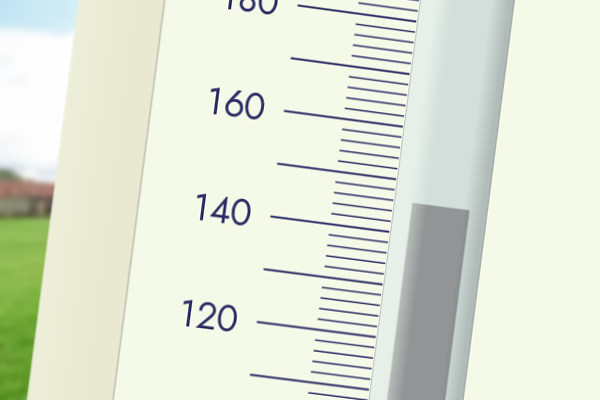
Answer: {"value": 146, "unit": "mmHg"}
